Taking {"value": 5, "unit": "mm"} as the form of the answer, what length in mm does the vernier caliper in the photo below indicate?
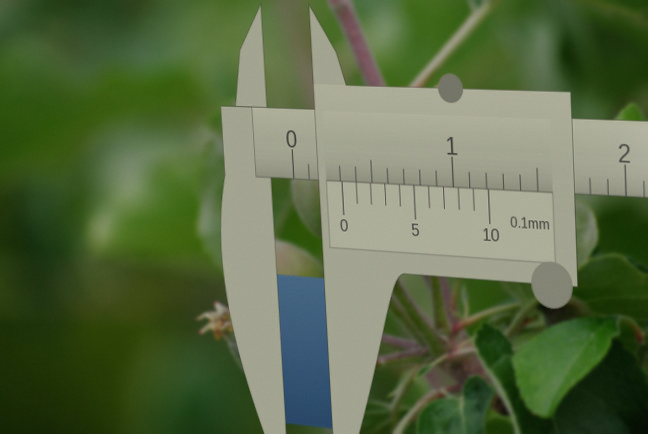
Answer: {"value": 3.1, "unit": "mm"}
